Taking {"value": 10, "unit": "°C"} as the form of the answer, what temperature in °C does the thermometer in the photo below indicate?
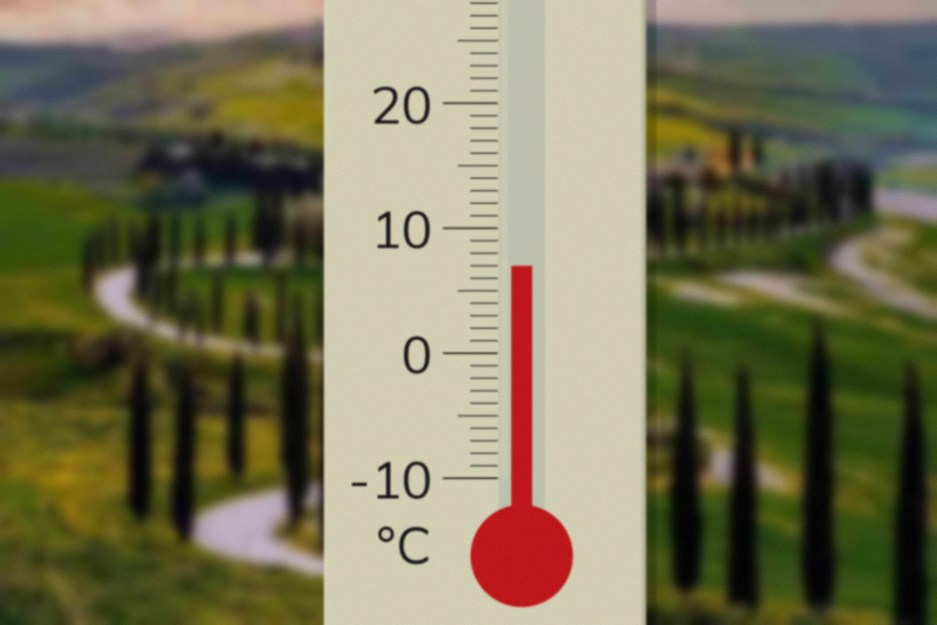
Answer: {"value": 7, "unit": "°C"}
